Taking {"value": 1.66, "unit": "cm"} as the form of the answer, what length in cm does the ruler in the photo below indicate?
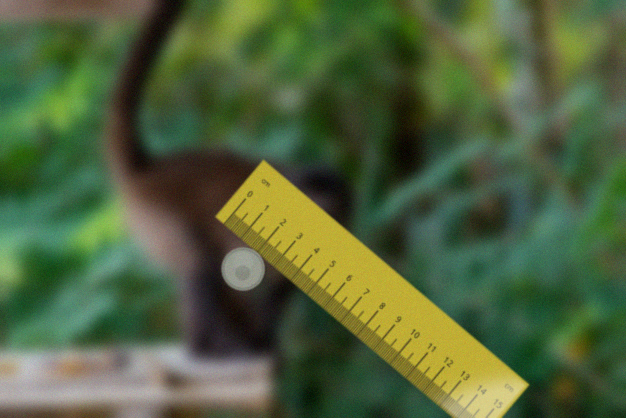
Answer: {"value": 2, "unit": "cm"}
